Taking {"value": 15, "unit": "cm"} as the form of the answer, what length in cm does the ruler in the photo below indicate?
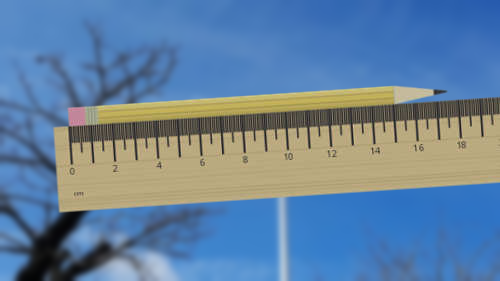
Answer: {"value": 17.5, "unit": "cm"}
